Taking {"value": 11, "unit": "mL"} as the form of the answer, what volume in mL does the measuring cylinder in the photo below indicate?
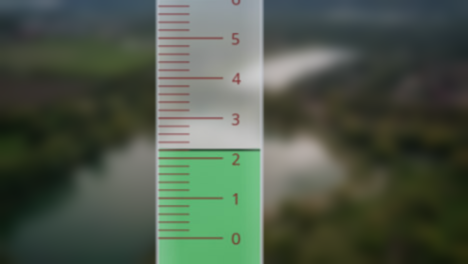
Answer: {"value": 2.2, "unit": "mL"}
